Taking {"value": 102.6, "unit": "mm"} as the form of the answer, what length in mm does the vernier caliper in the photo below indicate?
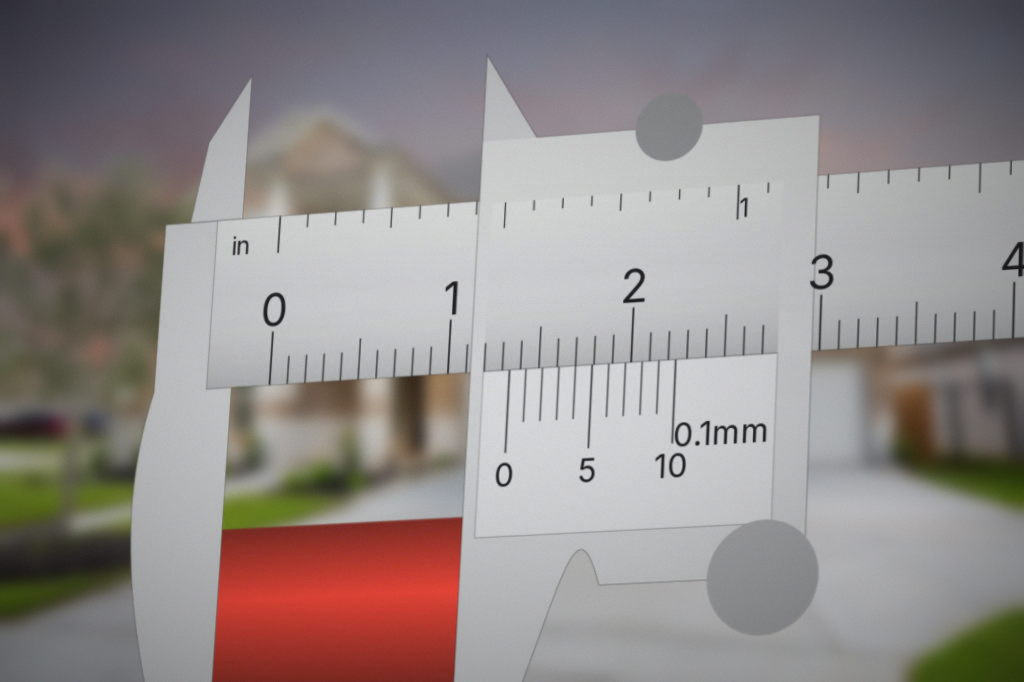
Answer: {"value": 13.4, "unit": "mm"}
